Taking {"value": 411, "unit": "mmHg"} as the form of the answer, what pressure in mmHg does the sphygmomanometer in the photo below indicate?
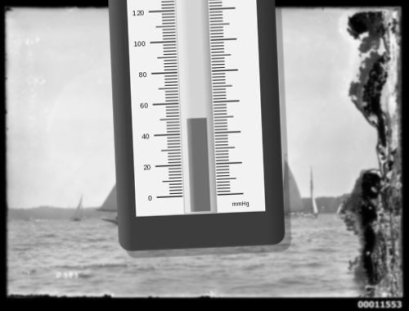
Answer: {"value": 50, "unit": "mmHg"}
